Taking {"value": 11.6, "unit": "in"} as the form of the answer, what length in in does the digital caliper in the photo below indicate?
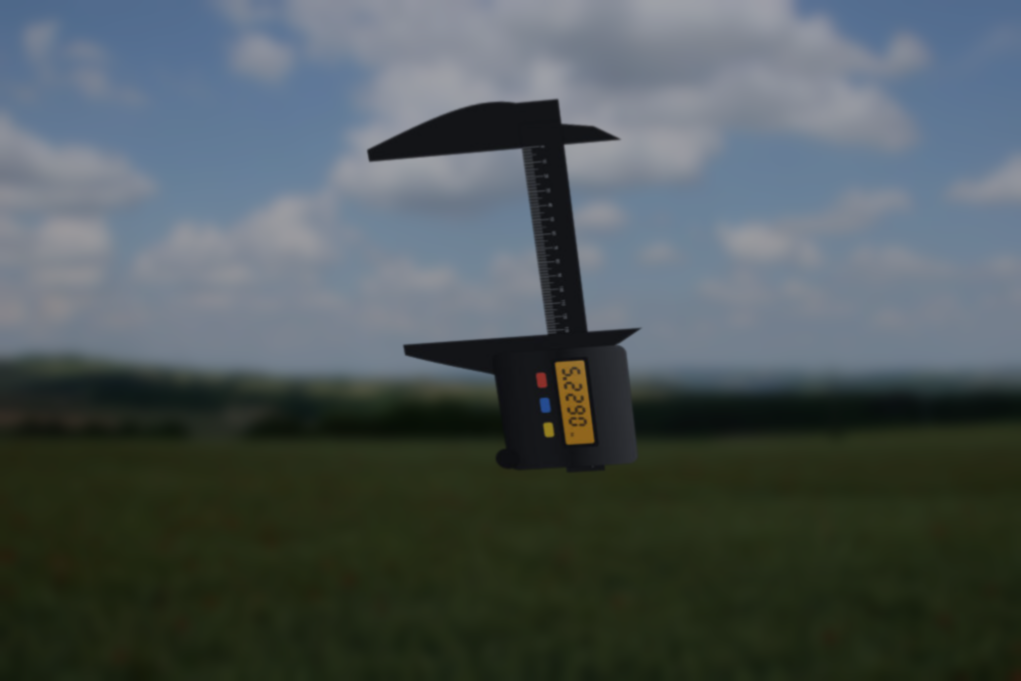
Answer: {"value": 5.2290, "unit": "in"}
